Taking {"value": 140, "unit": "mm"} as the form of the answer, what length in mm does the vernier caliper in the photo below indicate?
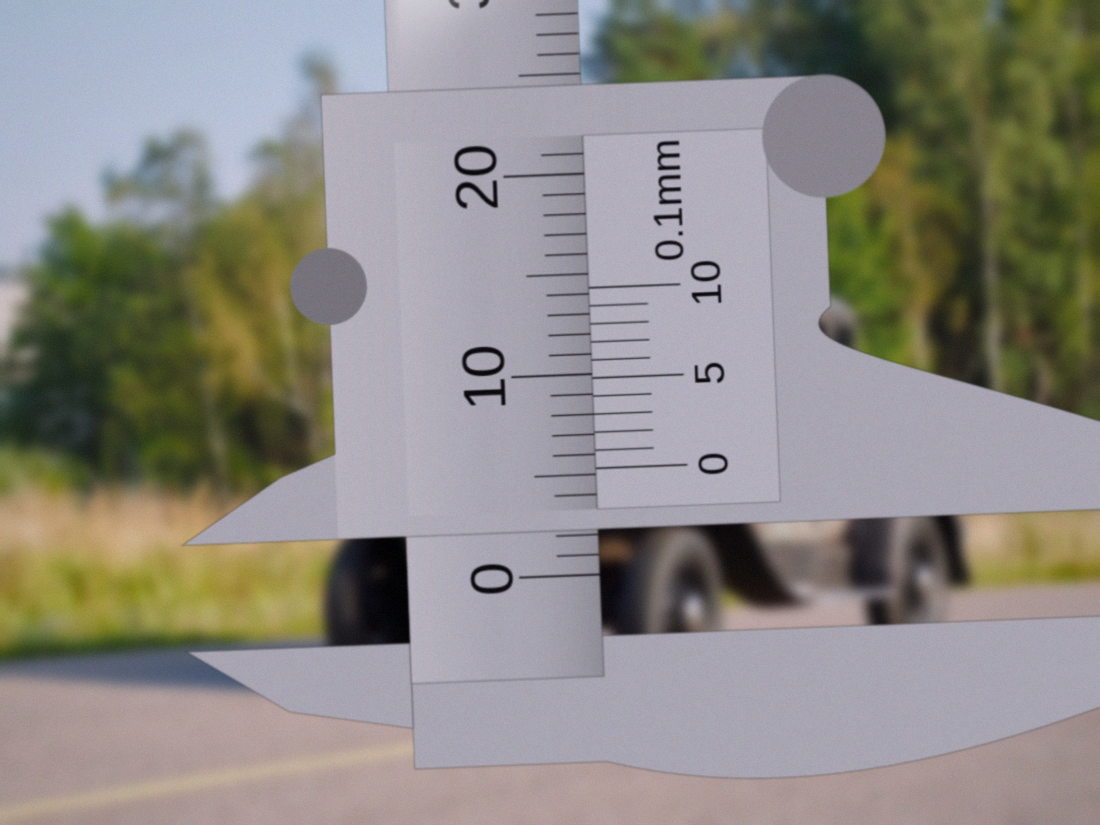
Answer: {"value": 5.3, "unit": "mm"}
